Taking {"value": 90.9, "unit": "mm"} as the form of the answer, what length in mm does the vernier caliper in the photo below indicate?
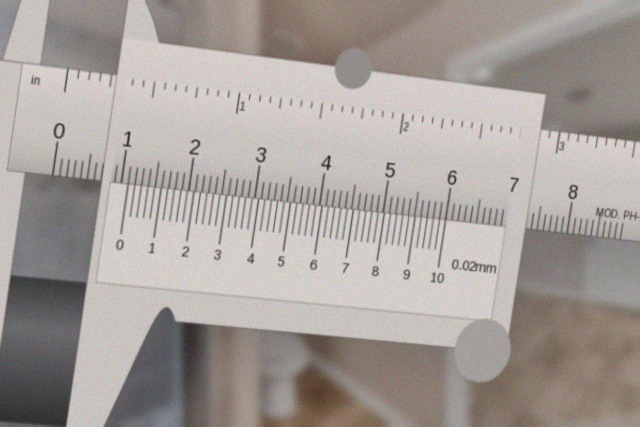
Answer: {"value": 11.0, "unit": "mm"}
